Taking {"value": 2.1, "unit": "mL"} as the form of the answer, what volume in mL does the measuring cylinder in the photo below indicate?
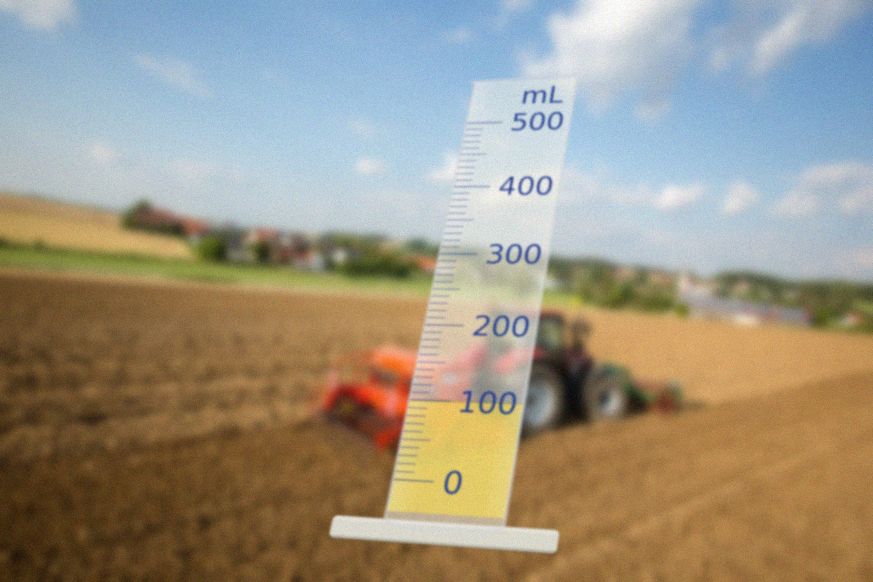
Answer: {"value": 100, "unit": "mL"}
